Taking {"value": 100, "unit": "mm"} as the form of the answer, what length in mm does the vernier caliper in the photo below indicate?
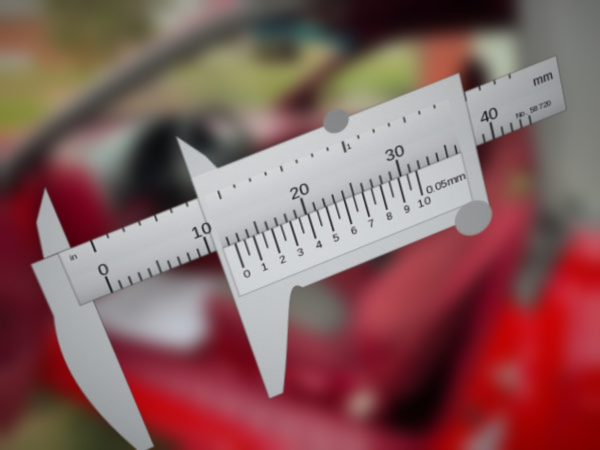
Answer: {"value": 12.6, "unit": "mm"}
